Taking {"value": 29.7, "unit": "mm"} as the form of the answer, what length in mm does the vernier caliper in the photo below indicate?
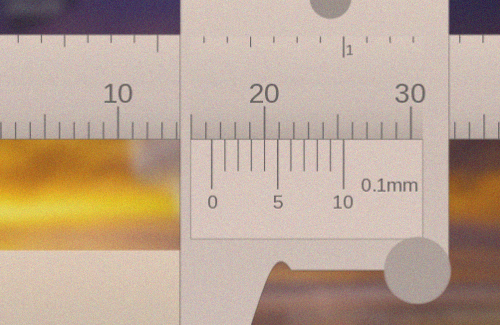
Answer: {"value": 16.4, "unit": "mm"}
